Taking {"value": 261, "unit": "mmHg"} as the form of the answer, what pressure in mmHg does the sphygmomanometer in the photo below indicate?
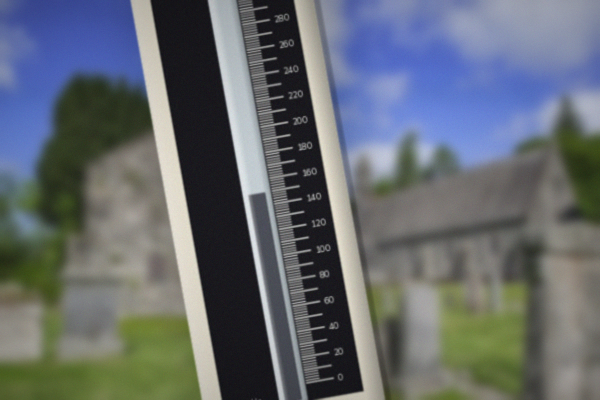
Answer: {"value": 150, "unit": "mmHg"}
